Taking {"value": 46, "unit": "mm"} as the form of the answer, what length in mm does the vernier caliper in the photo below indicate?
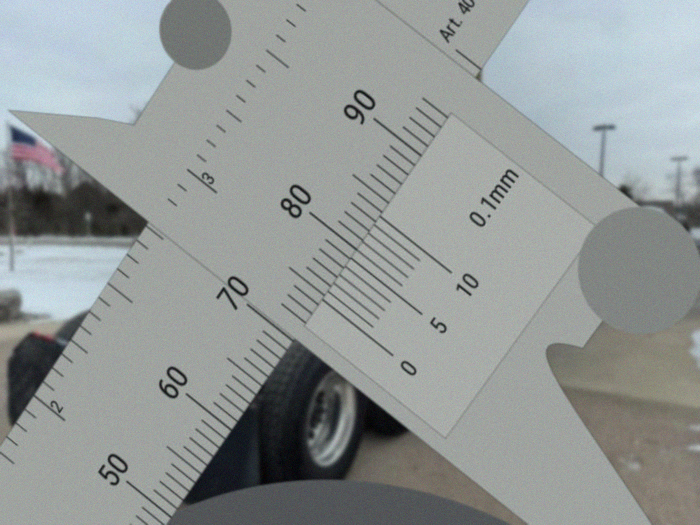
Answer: {"value": 74.6, "unit": "mm"}
